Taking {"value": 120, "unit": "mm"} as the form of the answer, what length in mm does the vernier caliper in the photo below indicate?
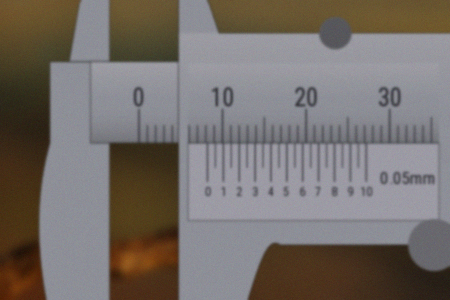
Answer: {"value": 8.2, "unit": "mm"}
